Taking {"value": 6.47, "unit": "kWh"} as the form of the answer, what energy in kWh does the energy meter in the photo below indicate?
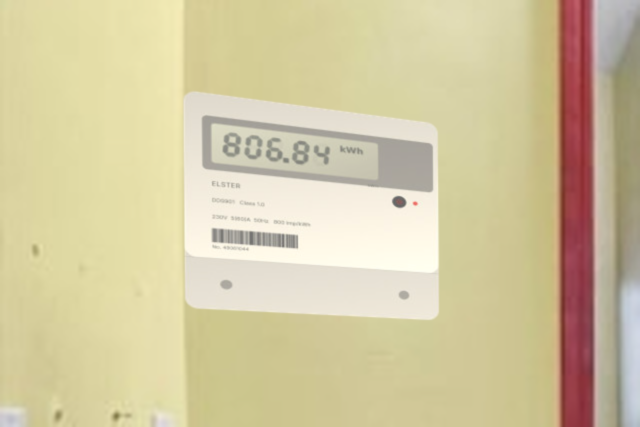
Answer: {"value": 806.84, "unit": "kWh"}
